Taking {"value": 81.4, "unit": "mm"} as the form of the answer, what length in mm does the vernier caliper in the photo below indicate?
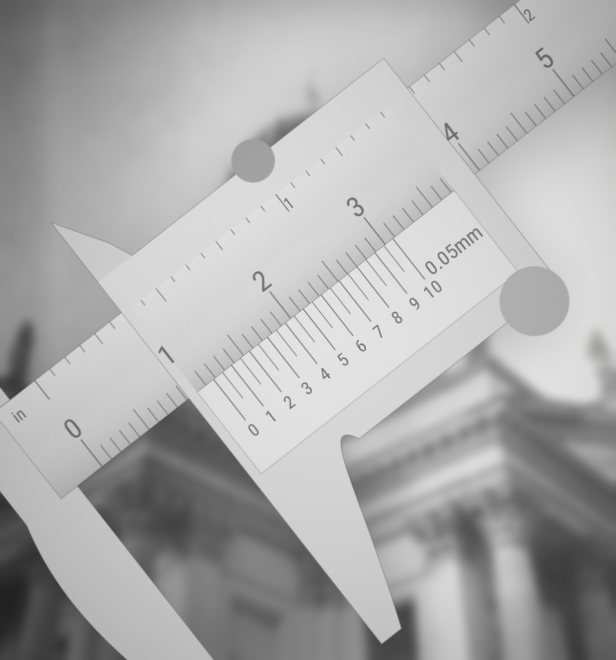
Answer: {"value": 11.8, "unit": "mm"}
